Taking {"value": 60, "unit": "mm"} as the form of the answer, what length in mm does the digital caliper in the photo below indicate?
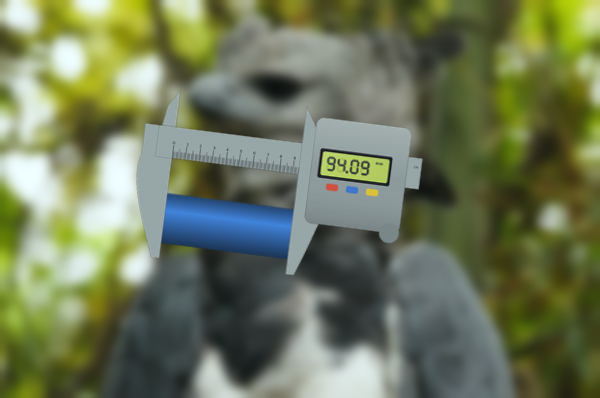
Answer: {"value": 94.09, "unit": "mm"}
